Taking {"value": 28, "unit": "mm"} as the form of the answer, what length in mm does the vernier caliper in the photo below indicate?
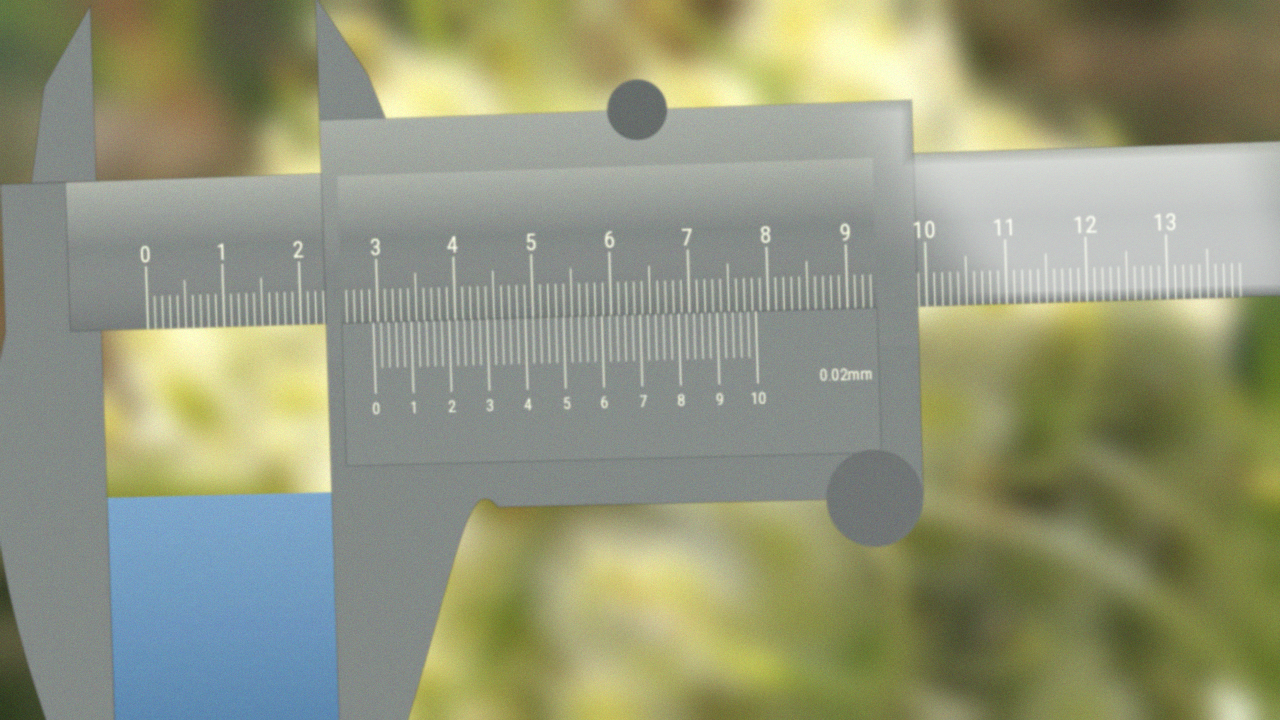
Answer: {"value": 29.4, "unit": "mm"}
